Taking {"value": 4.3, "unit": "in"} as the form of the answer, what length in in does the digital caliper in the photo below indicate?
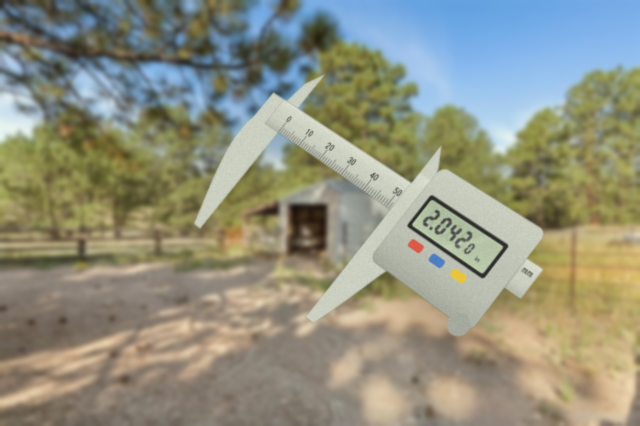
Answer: {"value": 2.0420, "unit": "in"}
